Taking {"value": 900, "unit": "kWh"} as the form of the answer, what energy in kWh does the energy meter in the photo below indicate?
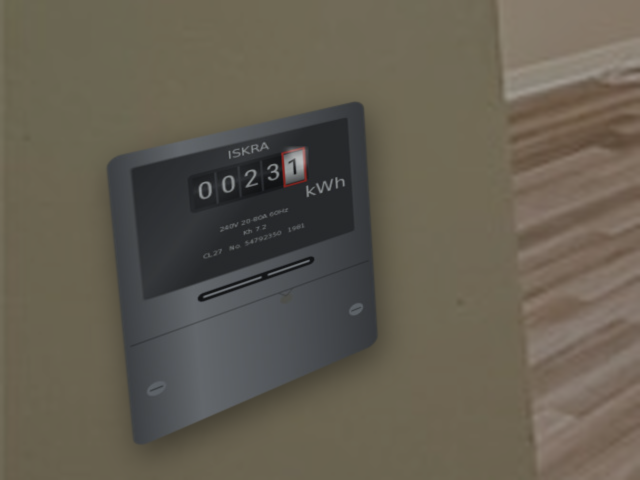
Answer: {"value": 23.1, "unit": "kWh"}
